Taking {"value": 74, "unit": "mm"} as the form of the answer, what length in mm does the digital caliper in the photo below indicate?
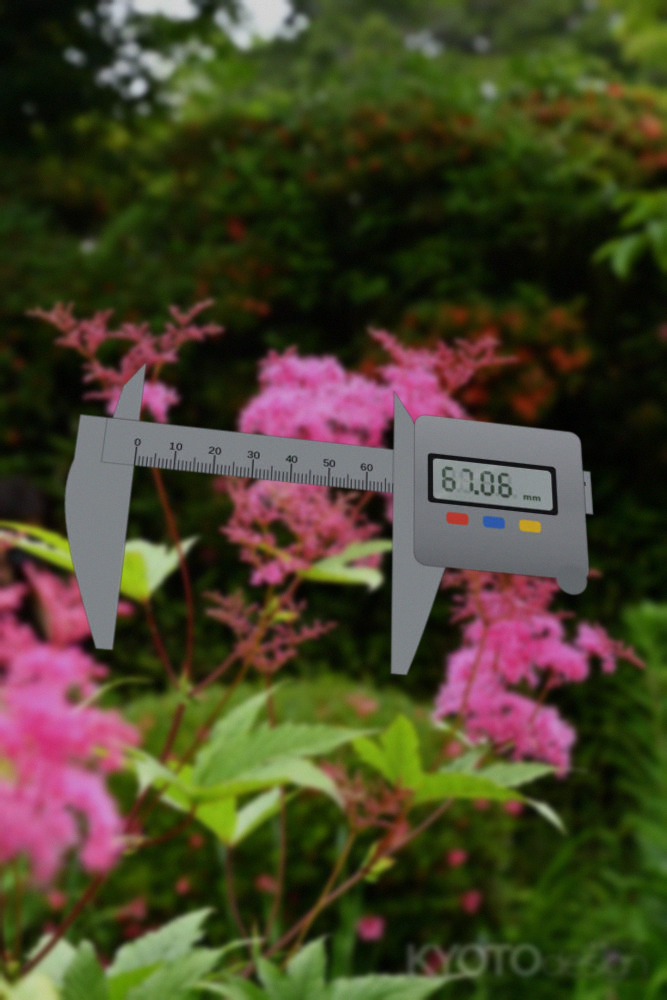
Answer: {"value": 67.06, "unit": "mm"}
